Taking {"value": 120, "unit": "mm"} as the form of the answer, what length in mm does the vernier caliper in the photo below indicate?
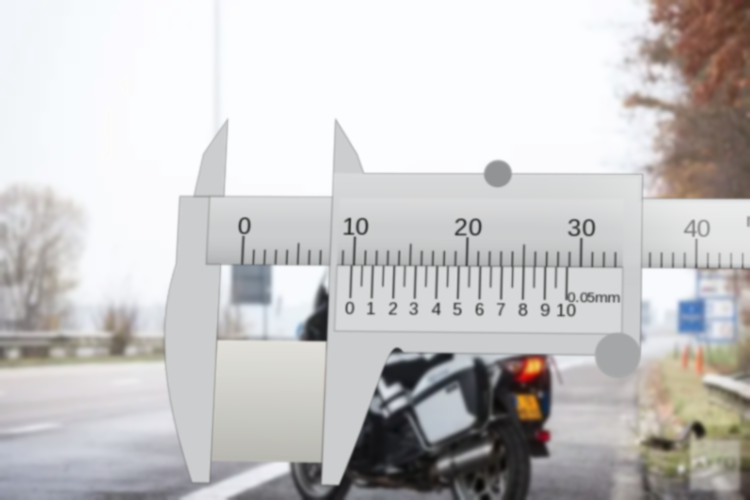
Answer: {"value": 9.8, "unit": "mm"}
